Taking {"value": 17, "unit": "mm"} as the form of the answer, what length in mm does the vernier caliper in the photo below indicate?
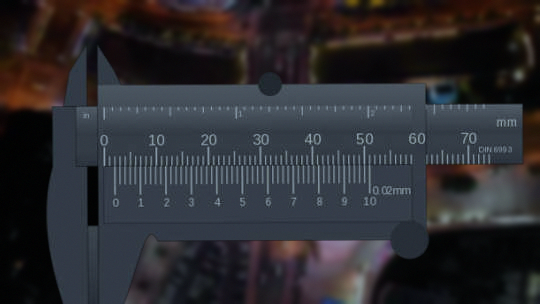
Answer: {"value": 2.0, "unit": "mm"}
